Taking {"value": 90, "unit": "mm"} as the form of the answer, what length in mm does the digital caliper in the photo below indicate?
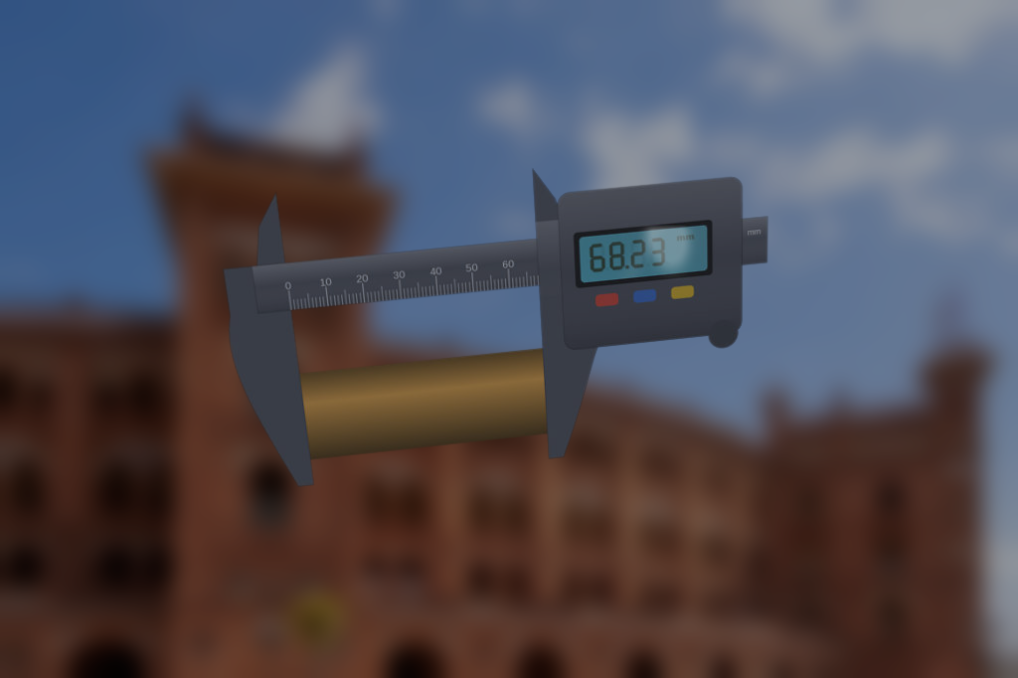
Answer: {"value": 68.23, "unit": "mm"}
